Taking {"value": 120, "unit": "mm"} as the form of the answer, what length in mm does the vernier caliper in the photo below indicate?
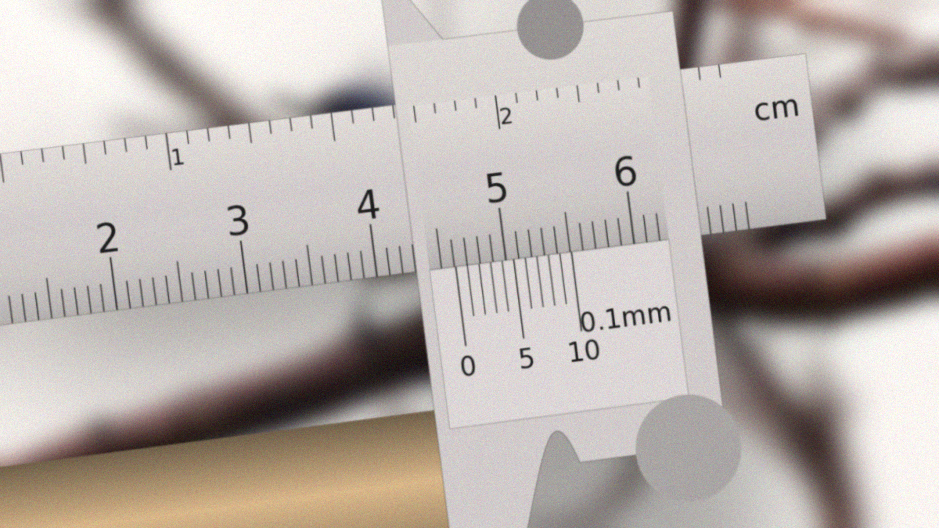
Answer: {"value": 46.1, "unit": "mm"}
